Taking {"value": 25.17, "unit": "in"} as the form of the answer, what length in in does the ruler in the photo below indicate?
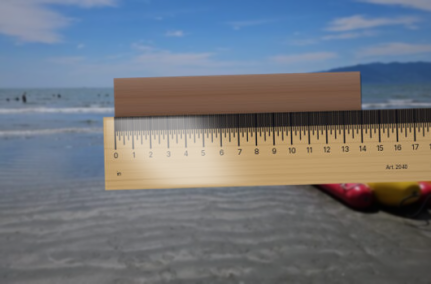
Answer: {"value": 14, "unit": "in"}
